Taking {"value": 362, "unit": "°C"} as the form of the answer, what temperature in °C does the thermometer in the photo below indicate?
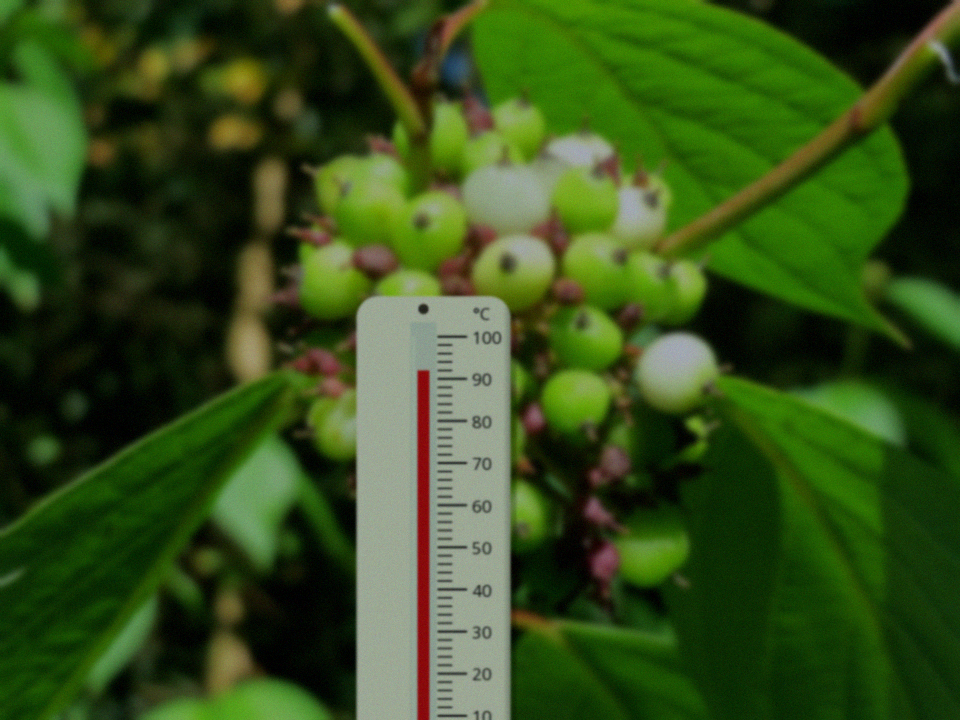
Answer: {"value": 92, "unit": "°C"}
